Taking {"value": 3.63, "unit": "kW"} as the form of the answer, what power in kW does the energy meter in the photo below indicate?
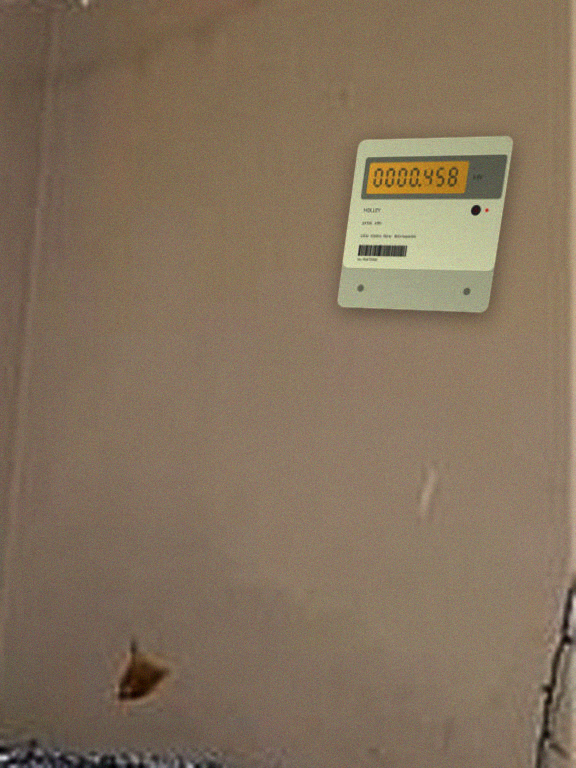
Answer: {"value": 0.458, "unit": "kW"}
